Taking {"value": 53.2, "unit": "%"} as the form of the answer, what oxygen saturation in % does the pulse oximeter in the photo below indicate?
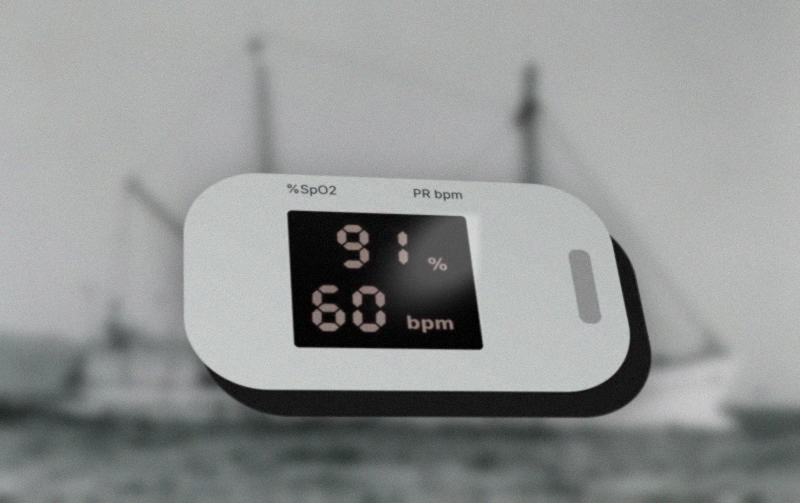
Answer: {"value": 91, "unit": "%"}
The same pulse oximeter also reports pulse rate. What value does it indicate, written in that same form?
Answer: {"value": 60, "unit": "bpm"}
